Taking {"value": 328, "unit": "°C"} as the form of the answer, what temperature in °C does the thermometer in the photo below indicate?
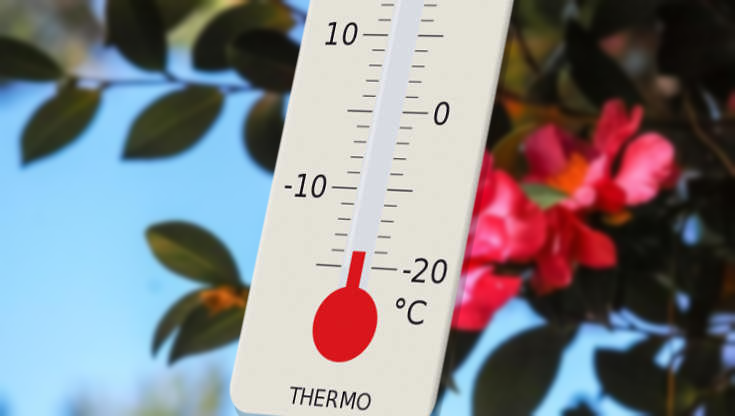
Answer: {"value": -18, "unit": "°C"}
